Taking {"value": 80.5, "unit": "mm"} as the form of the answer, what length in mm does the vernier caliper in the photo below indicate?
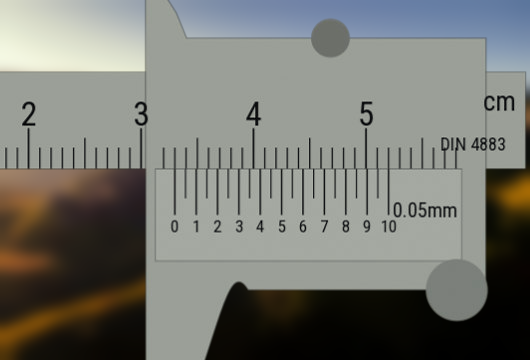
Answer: {"value": 33.0, "unit": "mm"}
